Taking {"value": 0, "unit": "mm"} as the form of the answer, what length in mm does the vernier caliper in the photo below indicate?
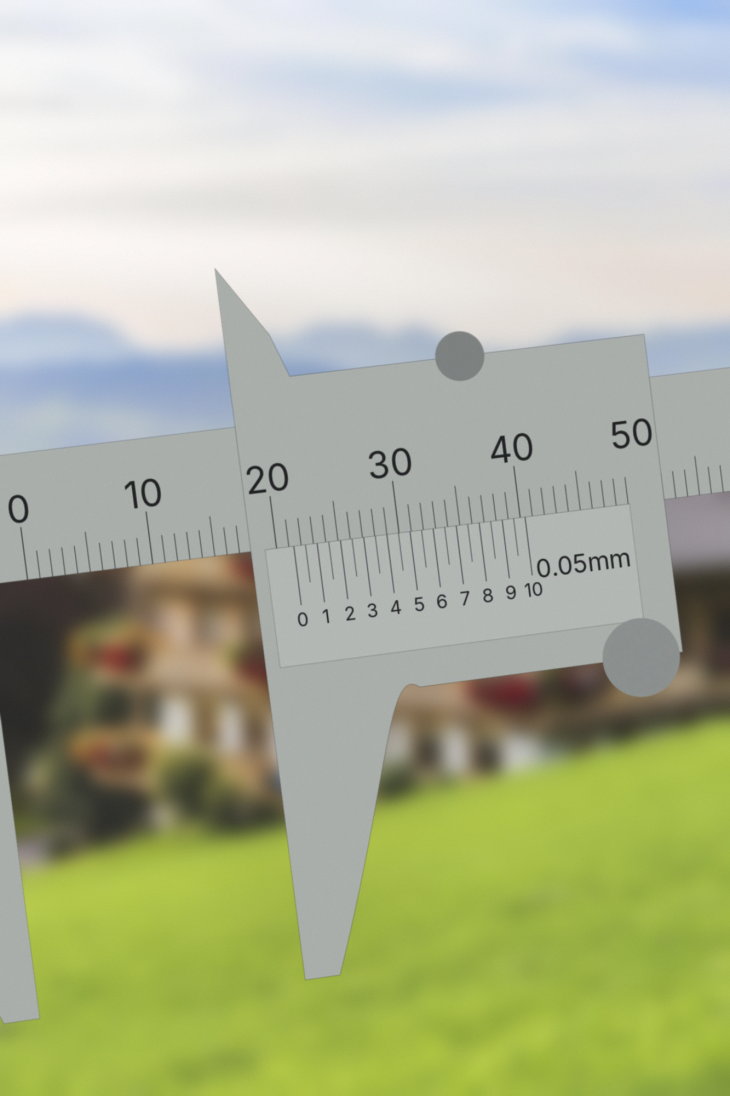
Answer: {"value": 21.4, "unit": "mm"}
